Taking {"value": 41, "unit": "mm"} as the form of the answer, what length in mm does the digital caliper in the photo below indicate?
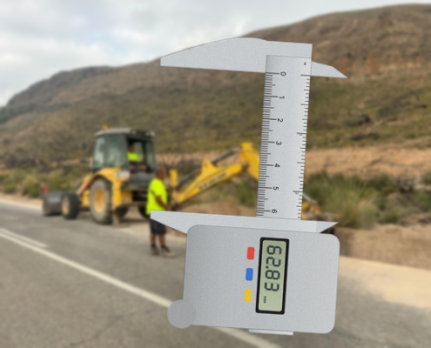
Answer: {"value": 62.83, "unit": "mm"}
